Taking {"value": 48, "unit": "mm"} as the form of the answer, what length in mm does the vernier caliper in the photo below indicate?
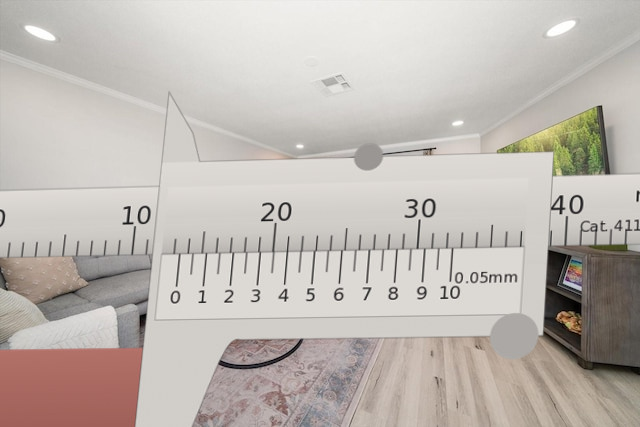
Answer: {"value": 13.4, "unit": "mm"}
